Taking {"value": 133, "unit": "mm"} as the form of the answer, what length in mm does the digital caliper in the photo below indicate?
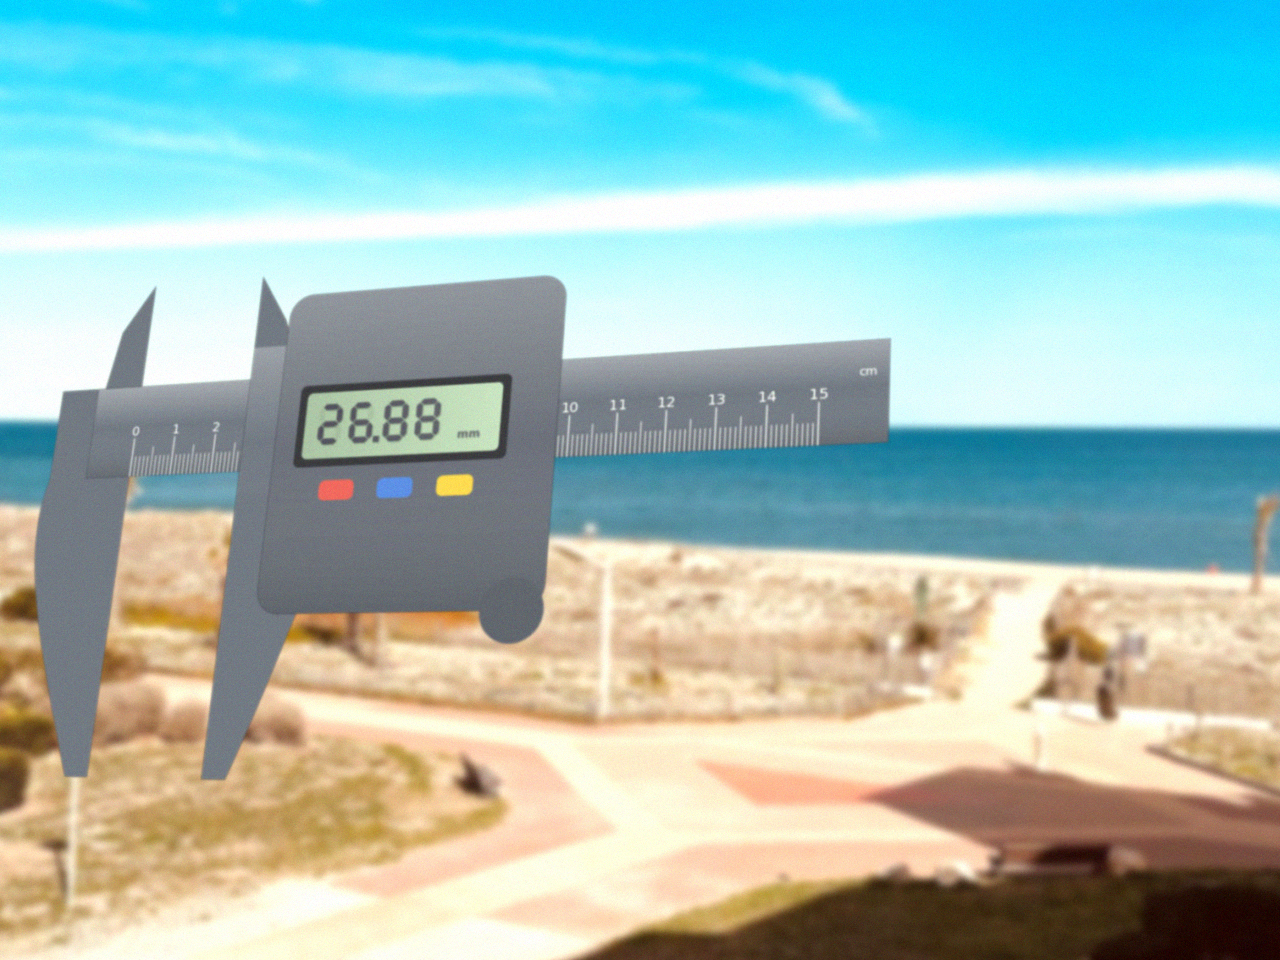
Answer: {"value": 26.88, "unit": "mm"}
